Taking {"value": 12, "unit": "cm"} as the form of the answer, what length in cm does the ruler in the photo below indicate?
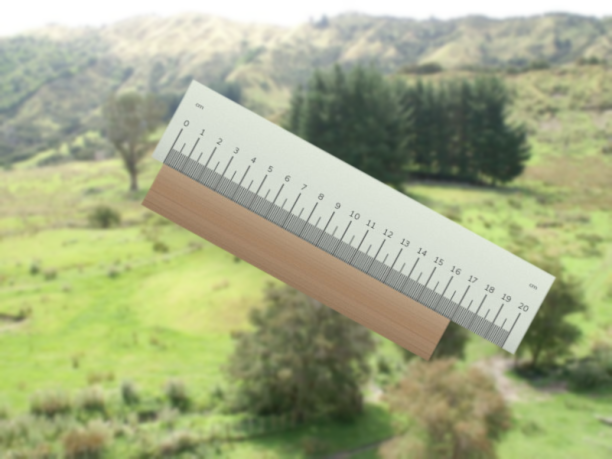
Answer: {"value": 17, "unit": "cm"}
